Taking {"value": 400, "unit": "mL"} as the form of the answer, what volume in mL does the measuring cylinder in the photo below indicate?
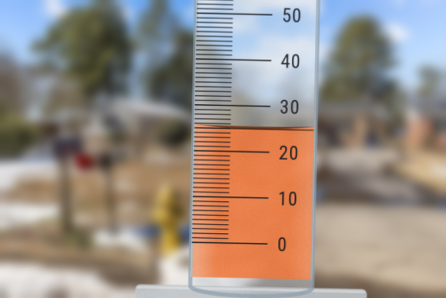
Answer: {"value": 25, "unit": "mL"}
